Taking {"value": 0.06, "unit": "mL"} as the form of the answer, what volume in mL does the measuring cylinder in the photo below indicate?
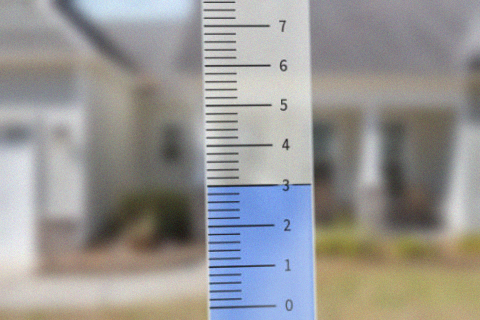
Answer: {"value": 3, "unit": "mL"}
